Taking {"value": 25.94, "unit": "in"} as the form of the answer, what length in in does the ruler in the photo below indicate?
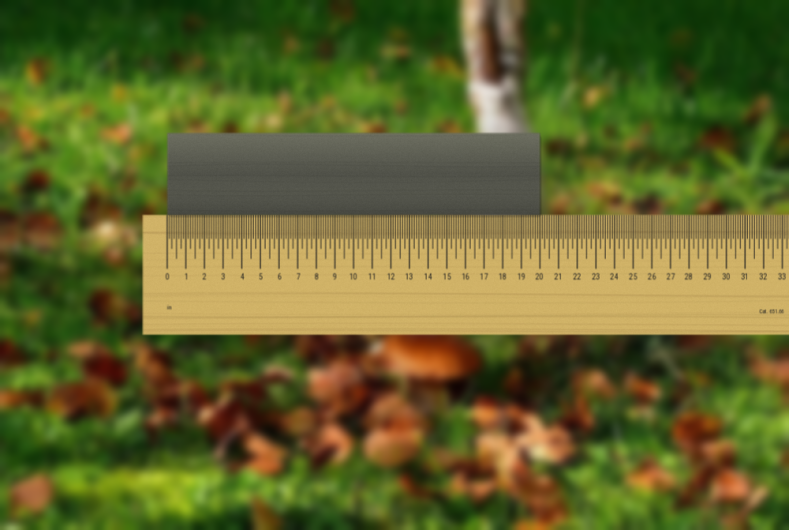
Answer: {"value": 20, "unit": "in"}
